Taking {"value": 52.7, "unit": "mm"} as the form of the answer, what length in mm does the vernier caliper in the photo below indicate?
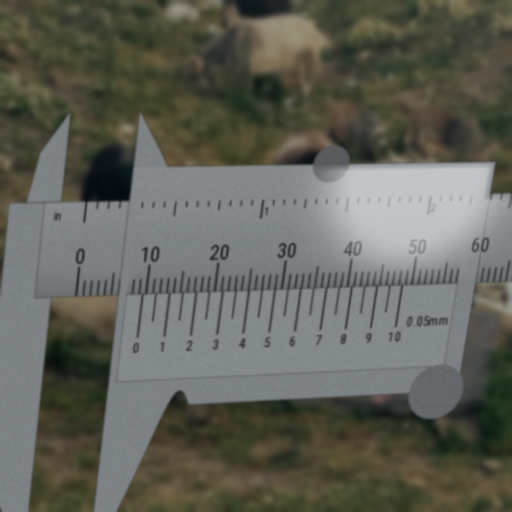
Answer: {"value": 9.5, "unit": "mm"}
